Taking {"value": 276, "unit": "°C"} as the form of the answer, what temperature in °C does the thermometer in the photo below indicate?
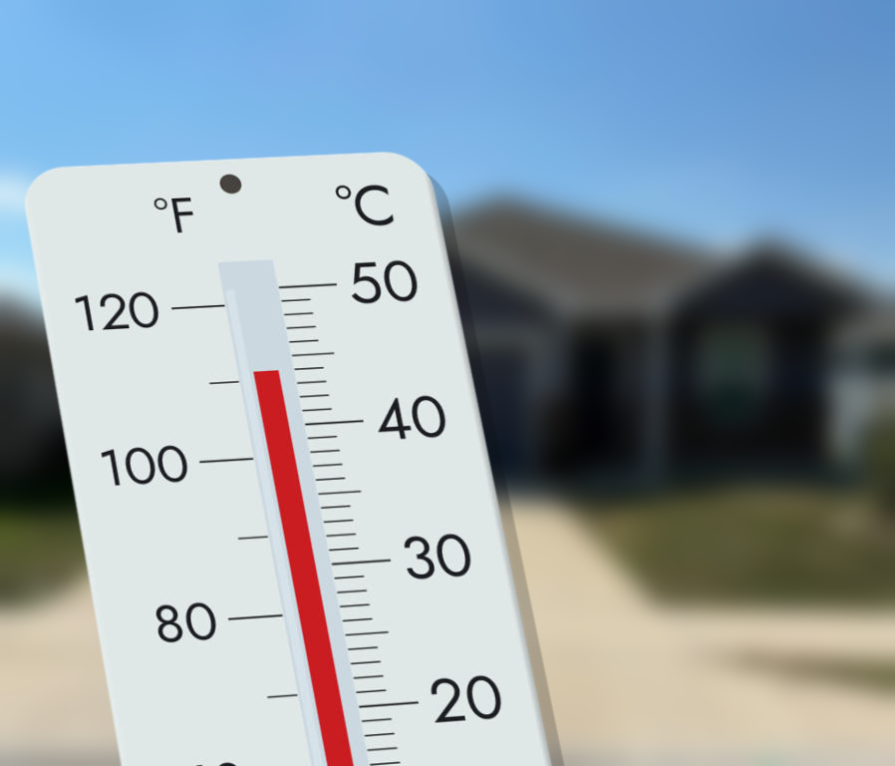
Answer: {"value": 44, "unit": "°C"}
